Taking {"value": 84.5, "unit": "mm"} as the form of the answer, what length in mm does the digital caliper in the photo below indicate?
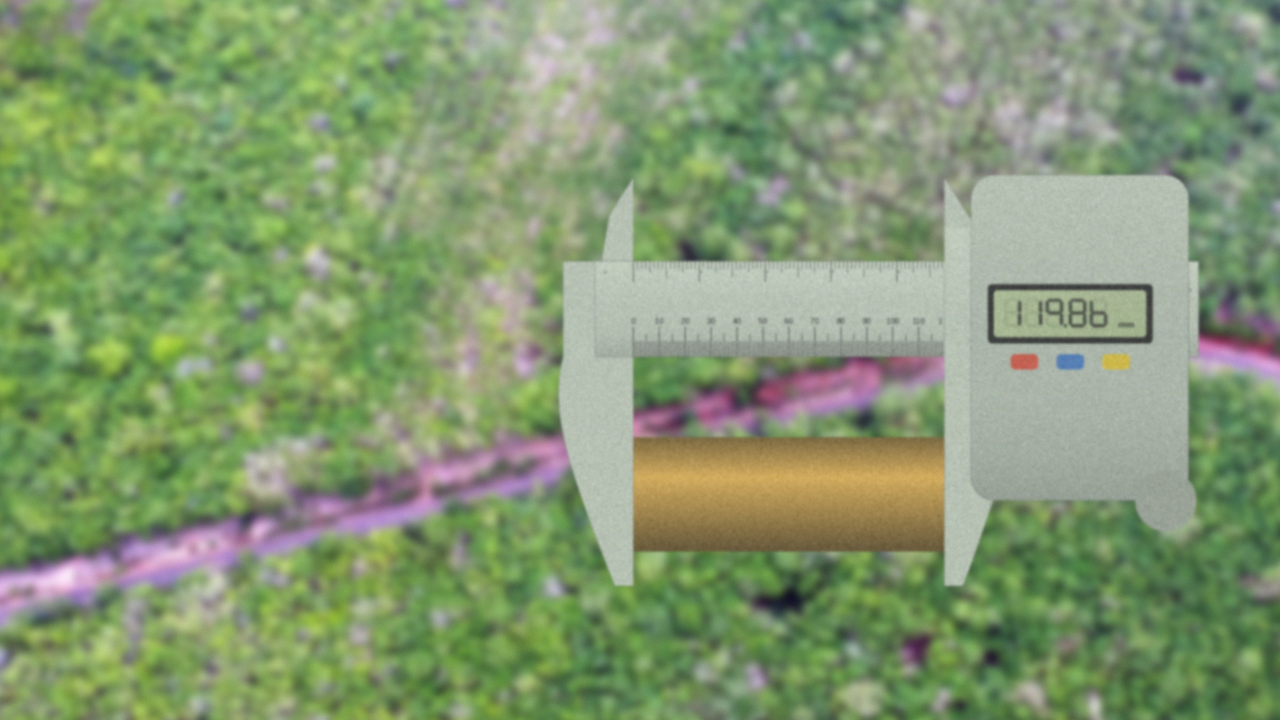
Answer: {"value": 119.86, "unit": "mm"}
